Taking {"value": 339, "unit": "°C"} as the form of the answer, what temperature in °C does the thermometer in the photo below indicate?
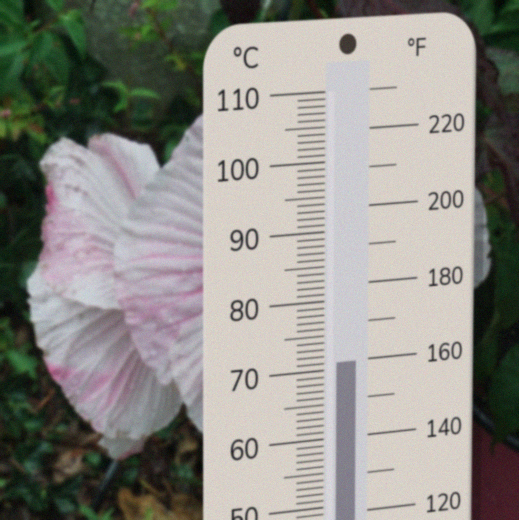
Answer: {"value": 71, "unit": "°C"}
